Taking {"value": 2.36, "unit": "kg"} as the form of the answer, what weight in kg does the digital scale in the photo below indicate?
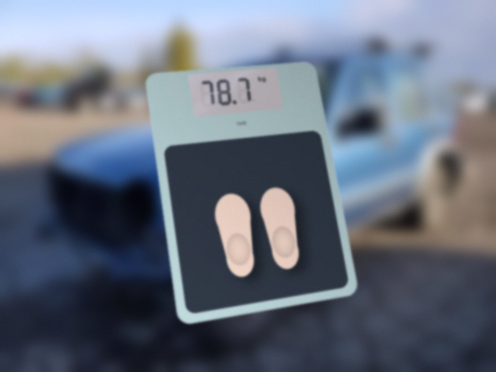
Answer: {"value": 78.7, "unit": "kg"}
